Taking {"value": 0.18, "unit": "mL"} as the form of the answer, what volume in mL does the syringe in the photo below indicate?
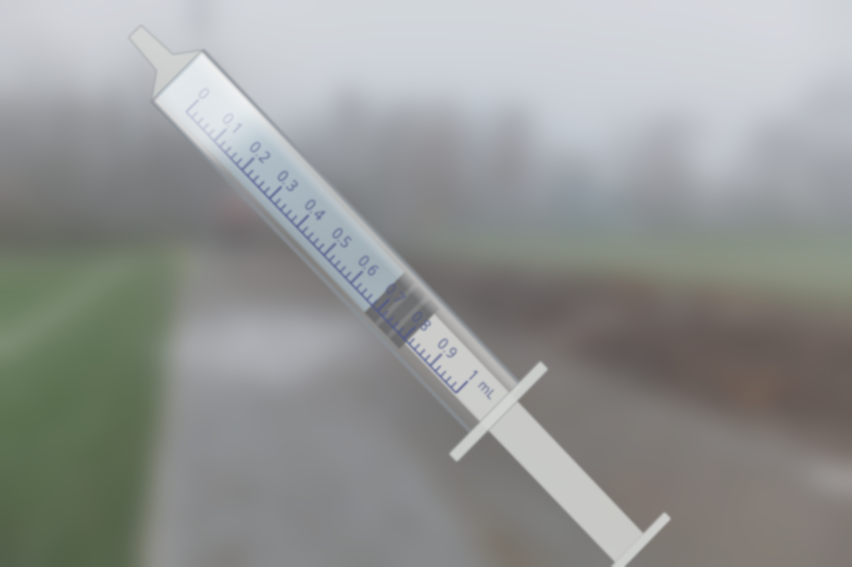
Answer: {"value": 0.68, "unit": "mL"}
